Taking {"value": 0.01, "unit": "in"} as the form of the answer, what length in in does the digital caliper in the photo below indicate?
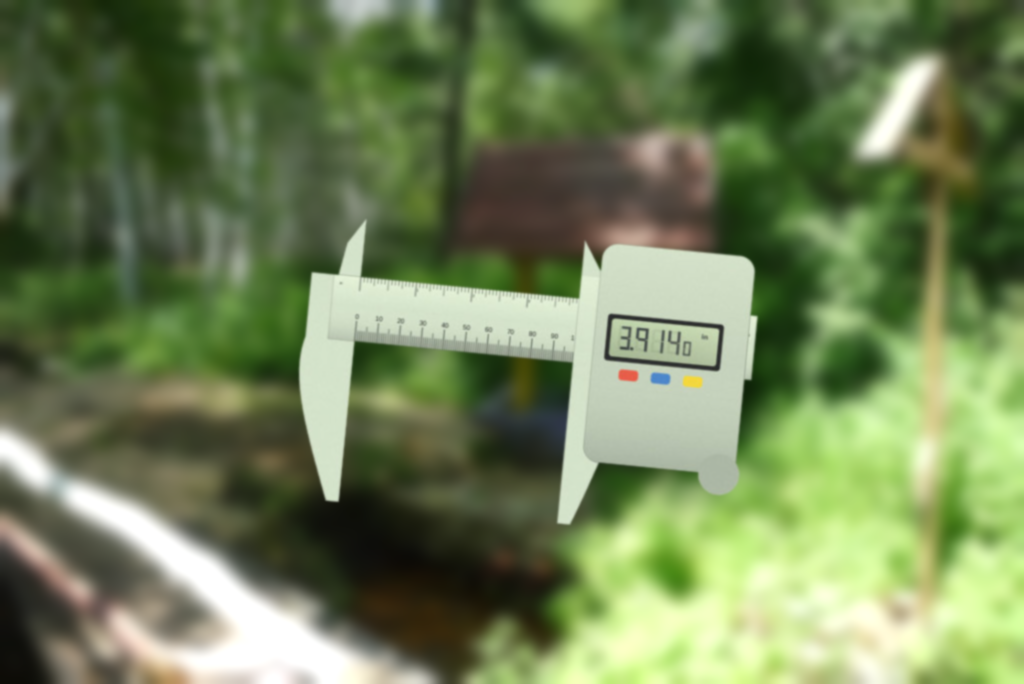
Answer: {"value": 3.9140, "unit": "in"}
